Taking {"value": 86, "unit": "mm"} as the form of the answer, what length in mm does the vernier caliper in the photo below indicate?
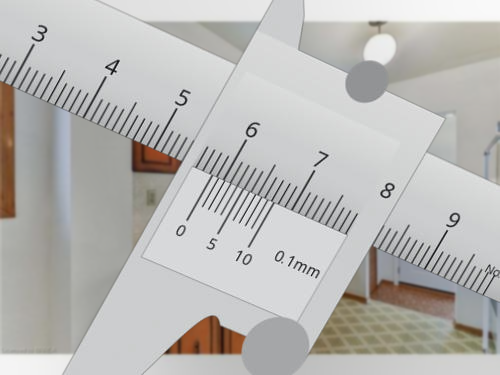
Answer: {"value": 58.4, "unit": "mm"}
